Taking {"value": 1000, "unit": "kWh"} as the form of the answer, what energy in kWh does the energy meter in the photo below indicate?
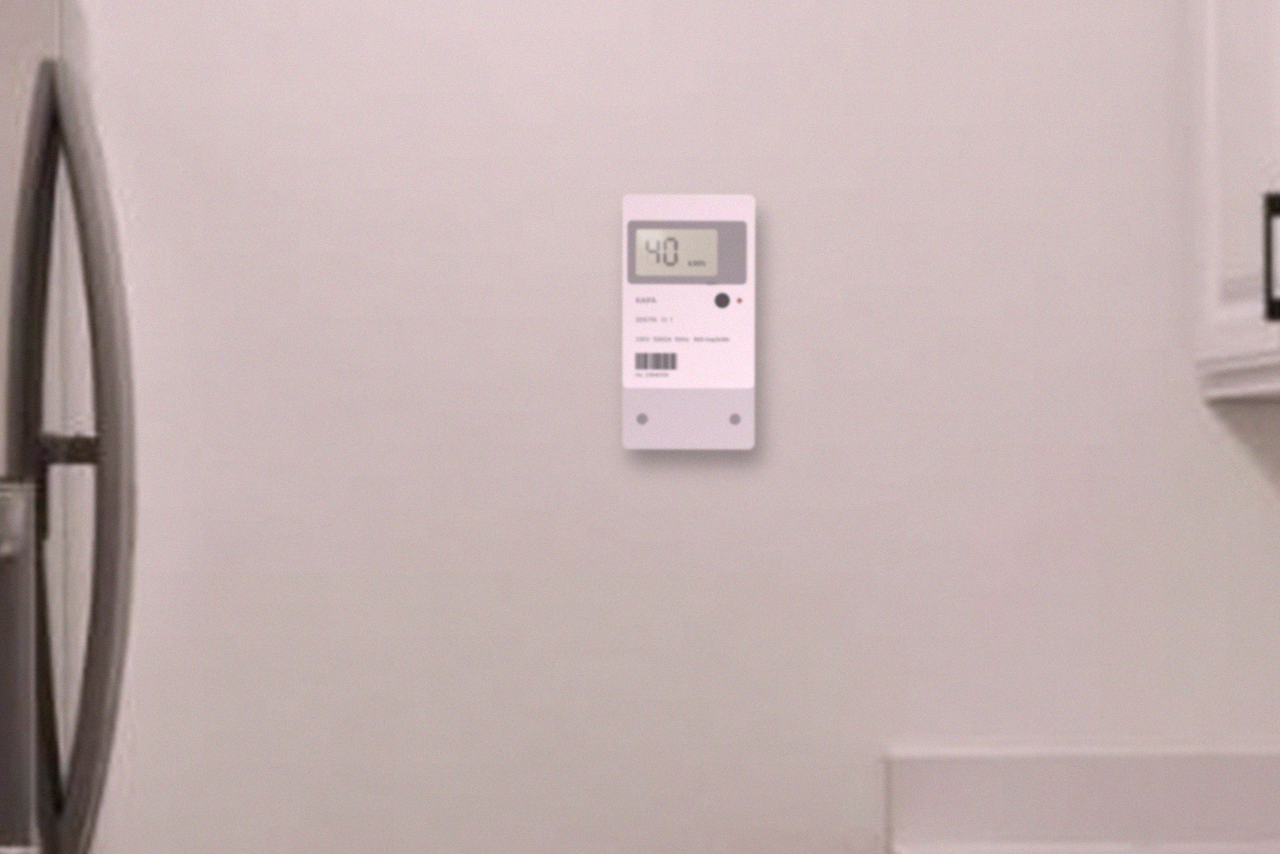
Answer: {"value": 40, "unit": "kWh"}
